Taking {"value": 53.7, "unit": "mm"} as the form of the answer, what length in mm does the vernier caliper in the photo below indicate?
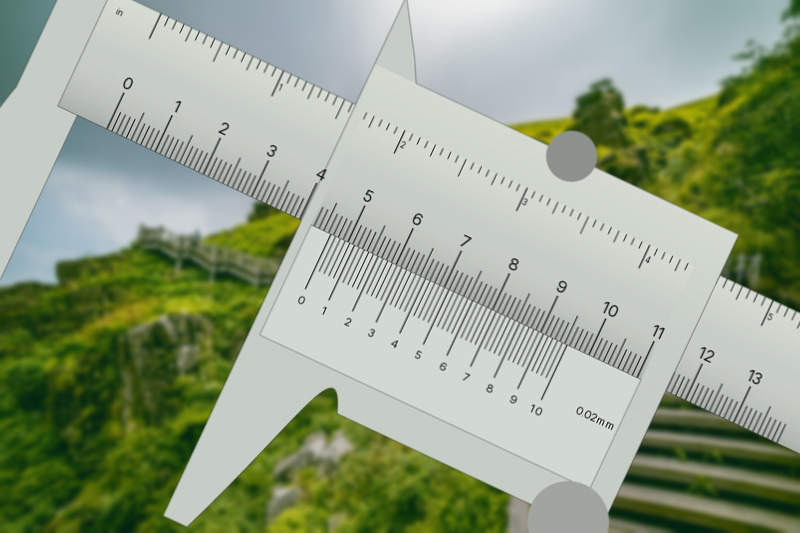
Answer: {"value": 46.5, "unit": "mm"}
